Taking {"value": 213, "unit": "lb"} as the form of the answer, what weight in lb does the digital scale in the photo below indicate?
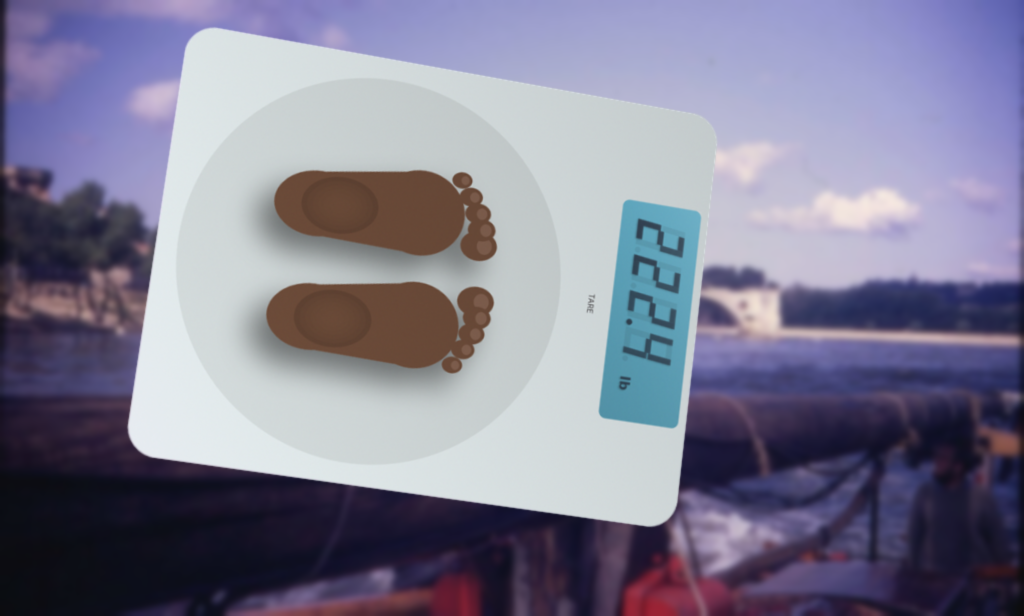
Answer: {"value": 222.4, "unit": "lb"}
